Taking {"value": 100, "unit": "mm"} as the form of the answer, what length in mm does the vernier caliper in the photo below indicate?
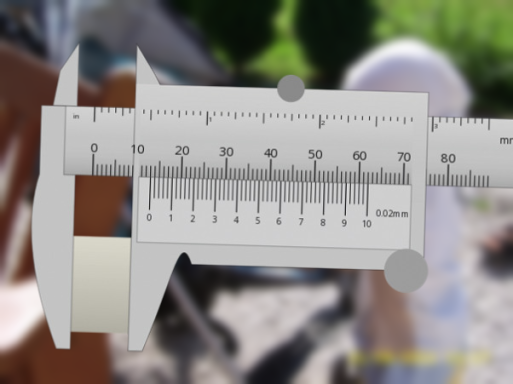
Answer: {"value": 13.0, "unit": "mm"}
